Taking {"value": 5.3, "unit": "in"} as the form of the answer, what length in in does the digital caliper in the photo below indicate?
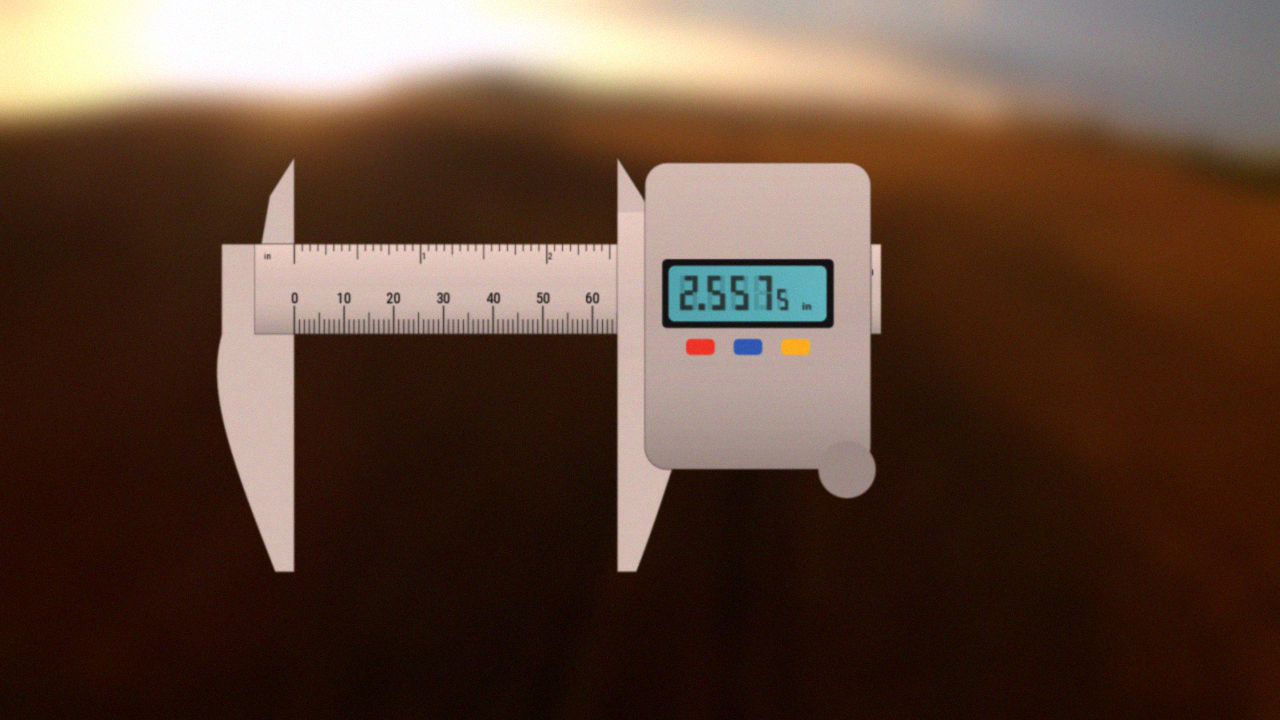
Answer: {"value": 2.5575, "unit": "in"}
